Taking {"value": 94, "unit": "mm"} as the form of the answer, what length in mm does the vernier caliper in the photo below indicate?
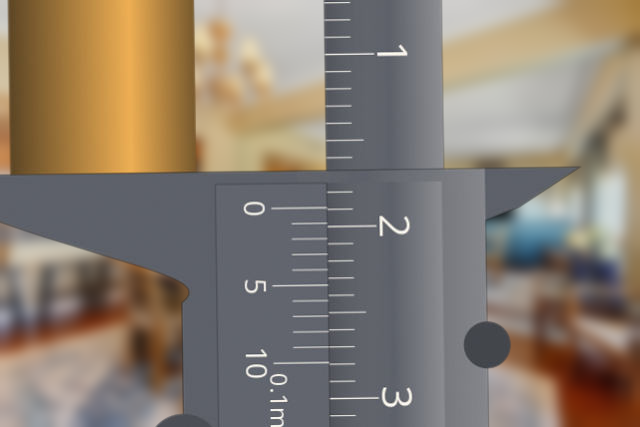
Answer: {"value": 18.9, "unit": "mm"}
